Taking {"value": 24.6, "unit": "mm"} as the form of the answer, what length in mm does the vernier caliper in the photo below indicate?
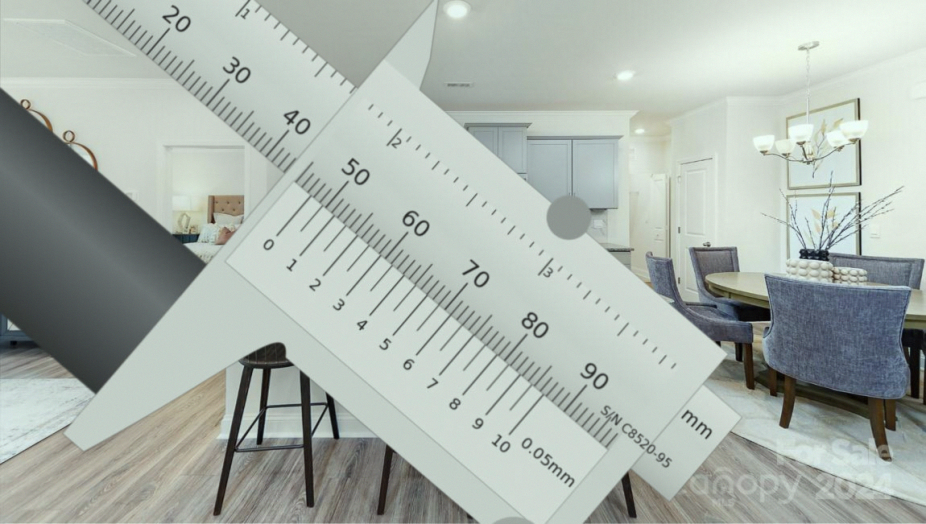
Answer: {"value": 47.6, "unit": "mm"}
